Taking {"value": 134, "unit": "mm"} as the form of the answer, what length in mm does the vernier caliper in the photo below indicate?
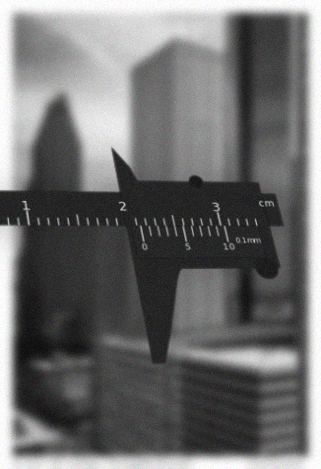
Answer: {"value": 21.4, "unit": "mm"}
